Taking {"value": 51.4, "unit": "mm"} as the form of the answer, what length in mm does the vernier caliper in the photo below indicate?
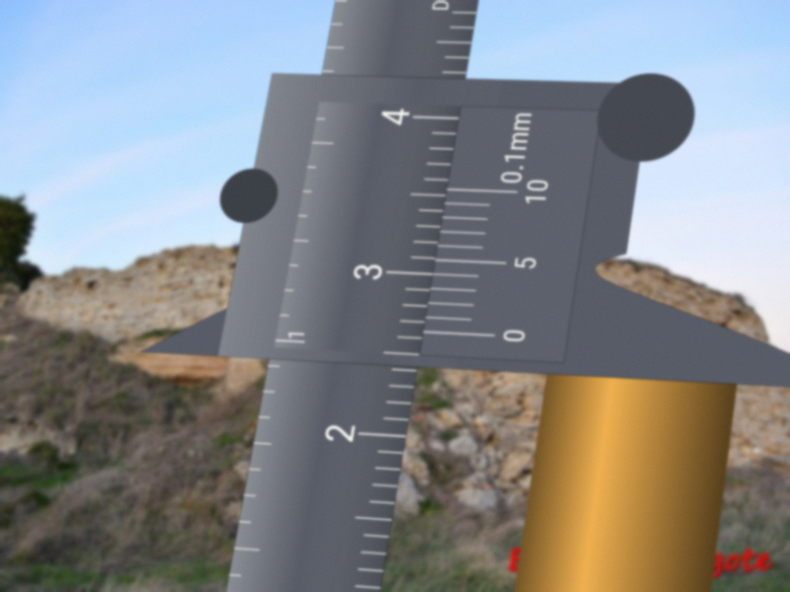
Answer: {"value": 26.4, "unit": "mm"}
